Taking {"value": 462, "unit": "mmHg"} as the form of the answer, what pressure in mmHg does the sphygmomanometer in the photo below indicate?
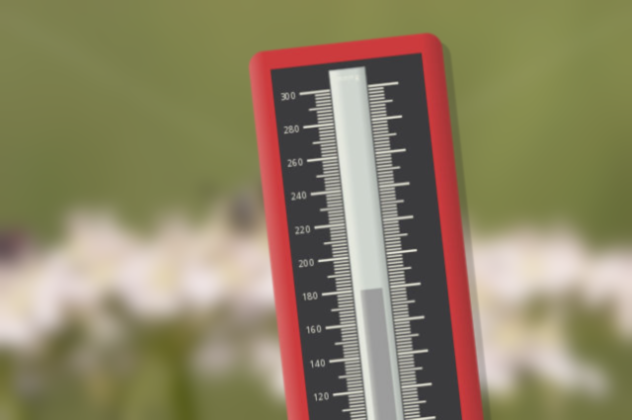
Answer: {"value": 180, "unit": "mmHg"}
